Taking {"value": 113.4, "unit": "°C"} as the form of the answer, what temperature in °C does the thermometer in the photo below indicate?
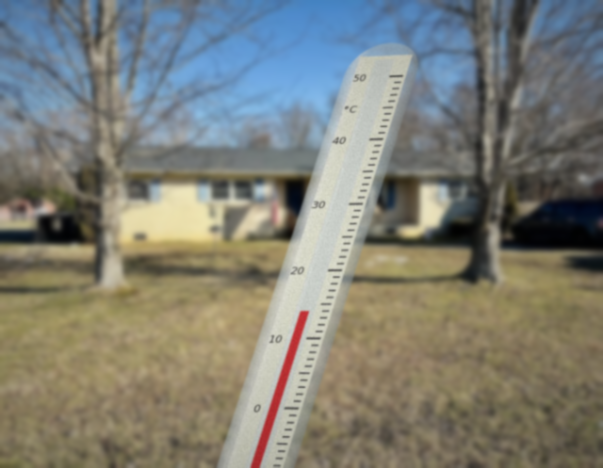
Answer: {"value": 14, "unit": "°C"}
